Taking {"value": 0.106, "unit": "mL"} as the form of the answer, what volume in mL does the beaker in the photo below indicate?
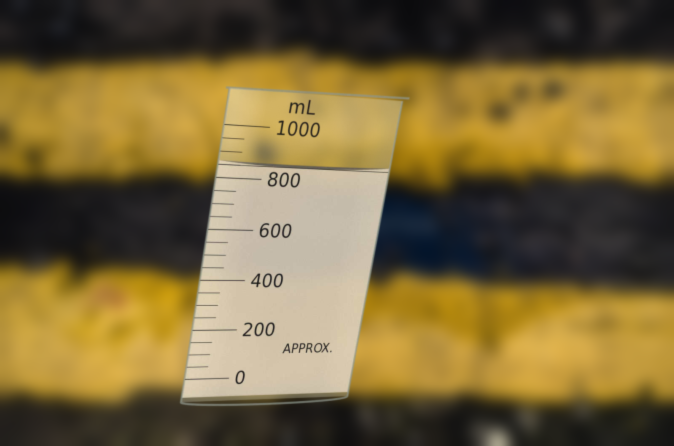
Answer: {"value": 850, "unit": "mL"}
